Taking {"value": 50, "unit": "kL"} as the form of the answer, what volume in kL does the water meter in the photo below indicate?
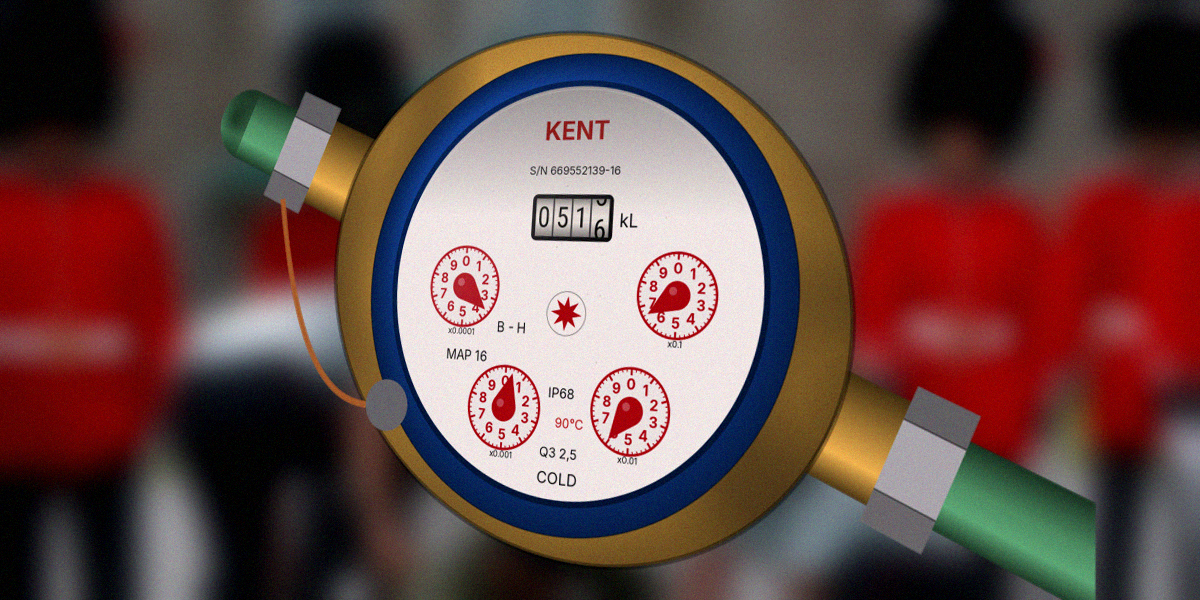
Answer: {"value": 515.6603, "unit": "kL"}
